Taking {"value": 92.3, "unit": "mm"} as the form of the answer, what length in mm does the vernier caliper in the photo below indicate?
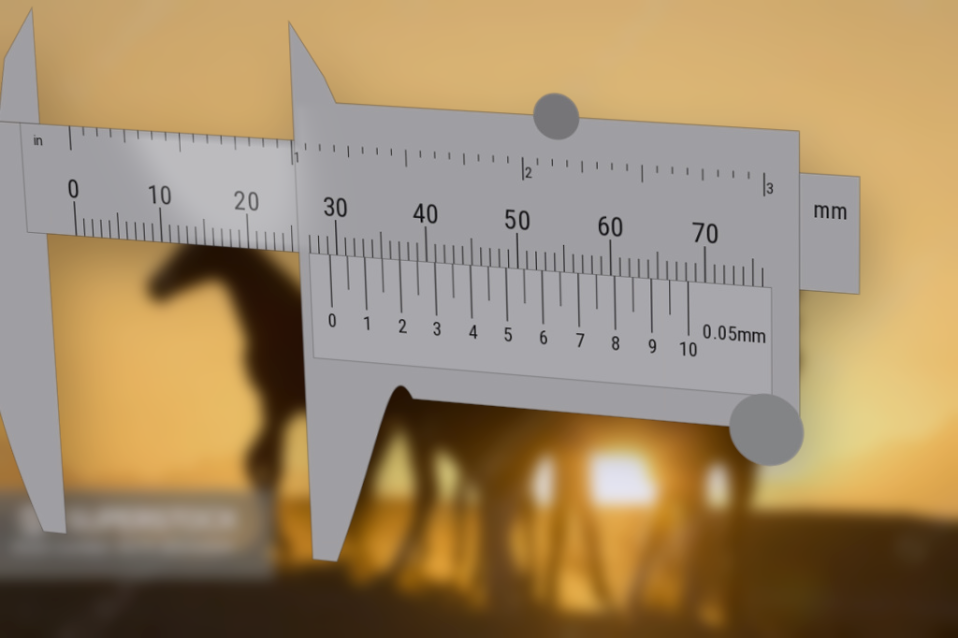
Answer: {"value": 29.2, "unit": "mm"}
